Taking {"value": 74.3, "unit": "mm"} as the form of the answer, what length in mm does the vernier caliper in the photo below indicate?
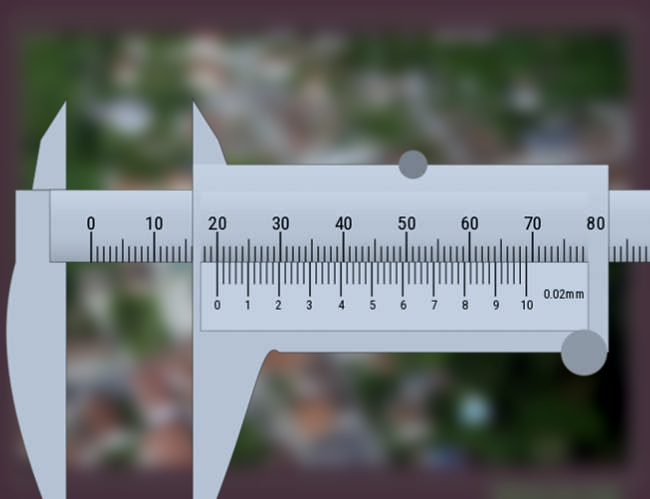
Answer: {"value": 20.0, "unit": "mm"}
